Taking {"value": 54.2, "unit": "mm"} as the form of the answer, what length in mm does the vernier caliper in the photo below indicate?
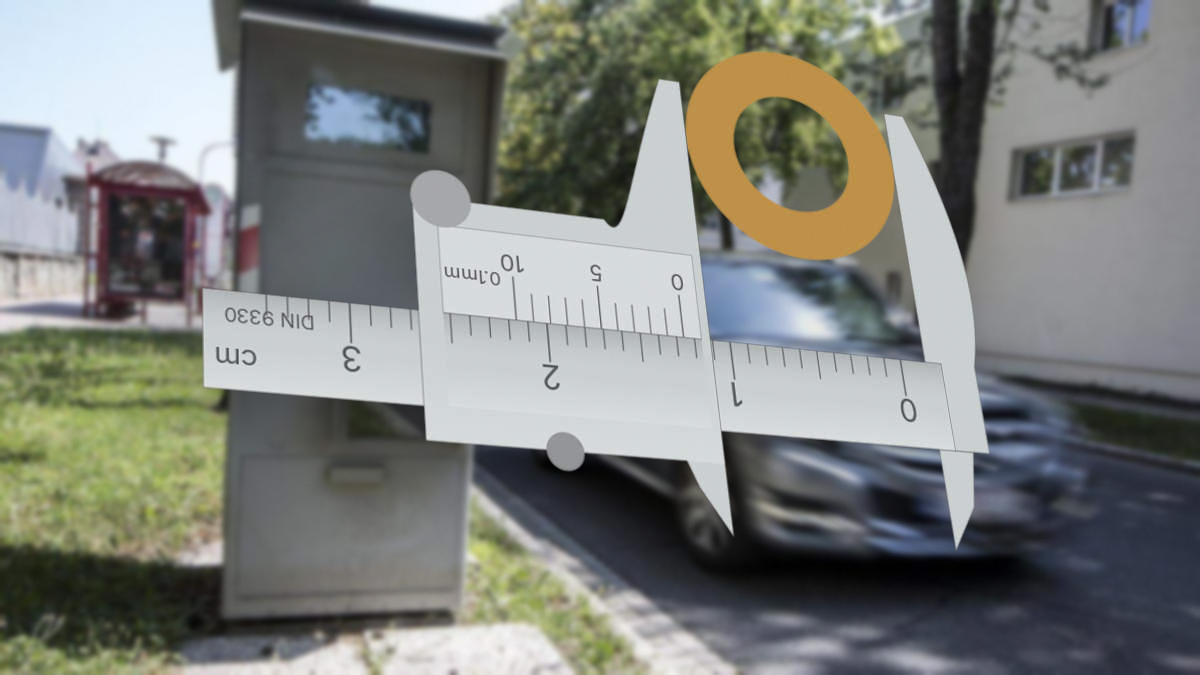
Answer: {"value": 12.6, "unit": "mm"}
